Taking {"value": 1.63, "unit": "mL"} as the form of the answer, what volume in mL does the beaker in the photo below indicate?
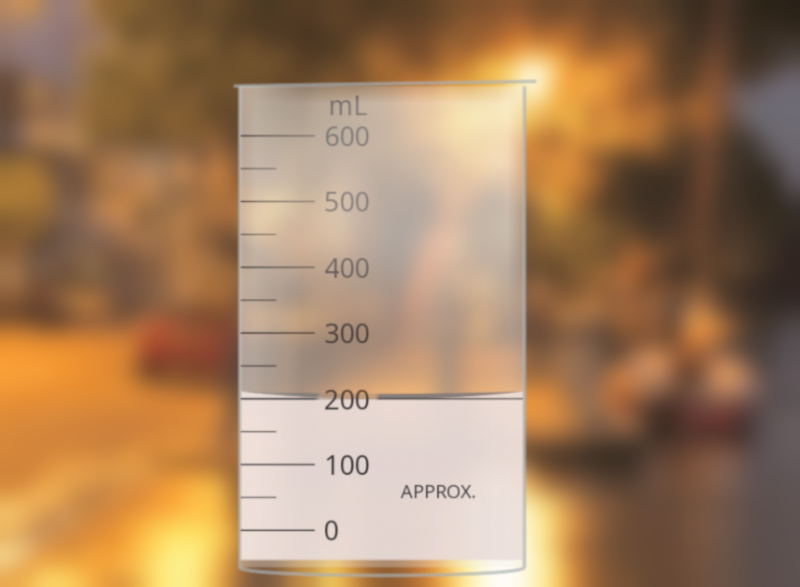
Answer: {"value": 200, "unit": "mL"}
